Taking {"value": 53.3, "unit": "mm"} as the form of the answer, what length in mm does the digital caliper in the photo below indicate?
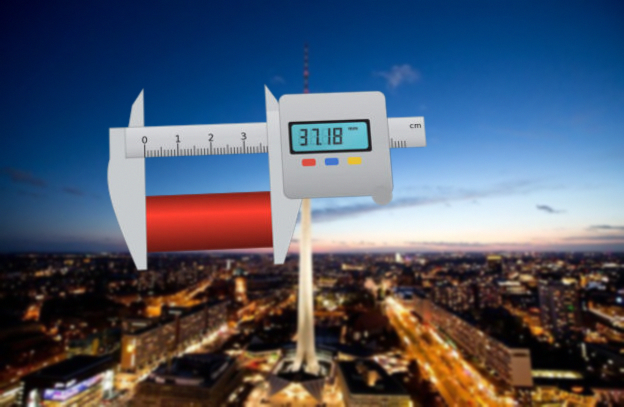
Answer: {"value": 37.18, "unit": "mm"}
